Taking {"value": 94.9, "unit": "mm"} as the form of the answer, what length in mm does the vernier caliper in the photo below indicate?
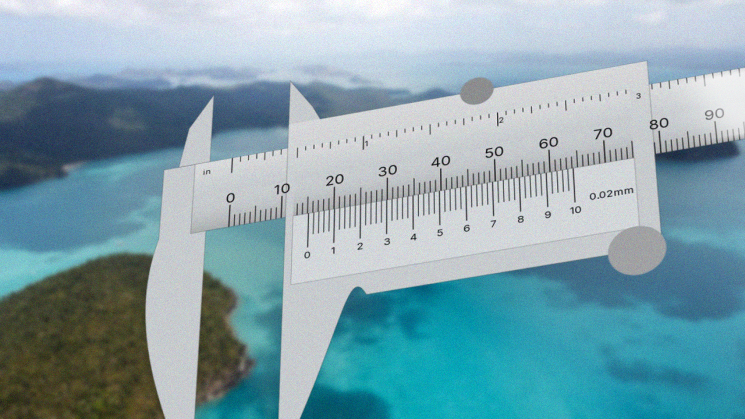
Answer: {"value": 15.2, "unit": "mm"}
